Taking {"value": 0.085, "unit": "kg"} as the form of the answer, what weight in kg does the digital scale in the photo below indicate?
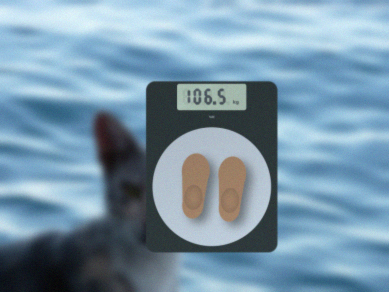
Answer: {"value": 106.5, "unit": "kg"}
